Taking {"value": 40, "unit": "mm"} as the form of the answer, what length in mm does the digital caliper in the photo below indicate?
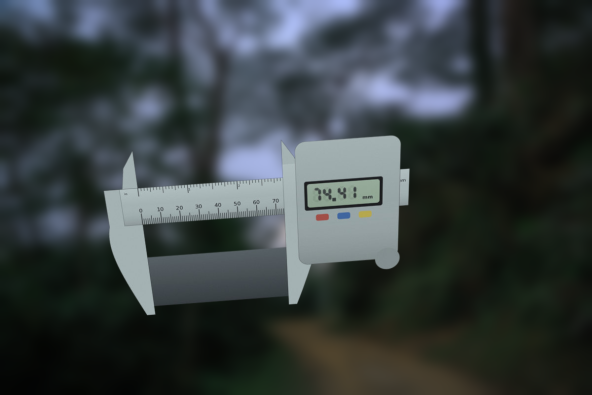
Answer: {"value": 74.41, "unit": "mm"}
